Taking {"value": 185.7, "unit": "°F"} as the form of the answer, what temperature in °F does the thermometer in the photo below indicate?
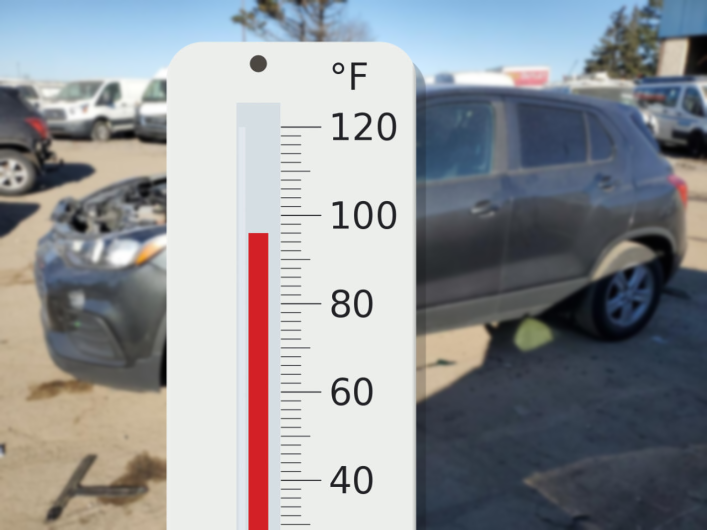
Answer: {"value": 96, "unit": "°F"}
